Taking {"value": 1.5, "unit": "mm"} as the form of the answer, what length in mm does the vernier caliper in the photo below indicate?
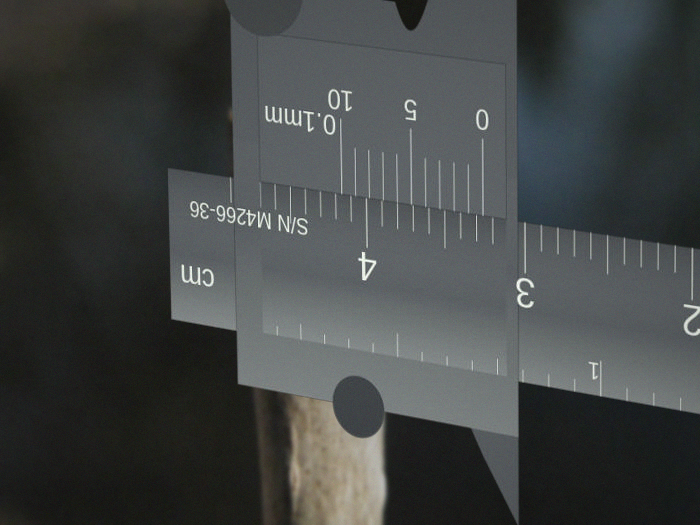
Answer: {"value": 32.6, "unit": "mm"}
